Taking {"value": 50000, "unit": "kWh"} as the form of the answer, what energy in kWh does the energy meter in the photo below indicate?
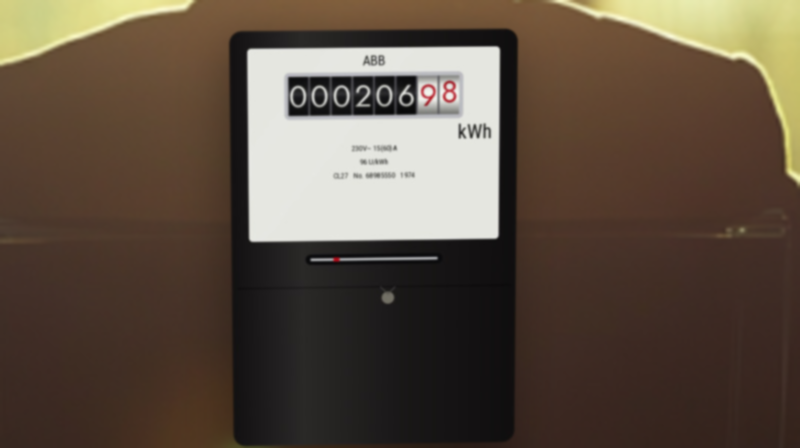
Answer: {"value": 206.98, "unit": "kWh"}
